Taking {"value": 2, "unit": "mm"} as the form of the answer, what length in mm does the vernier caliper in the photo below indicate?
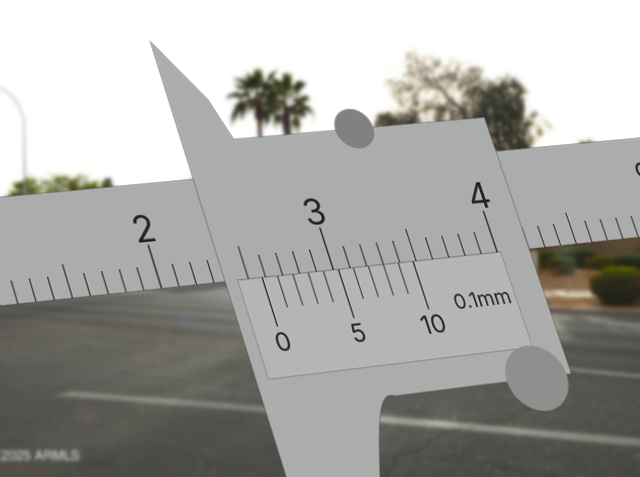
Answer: {"value": 25.8, "unit": "mm"}
